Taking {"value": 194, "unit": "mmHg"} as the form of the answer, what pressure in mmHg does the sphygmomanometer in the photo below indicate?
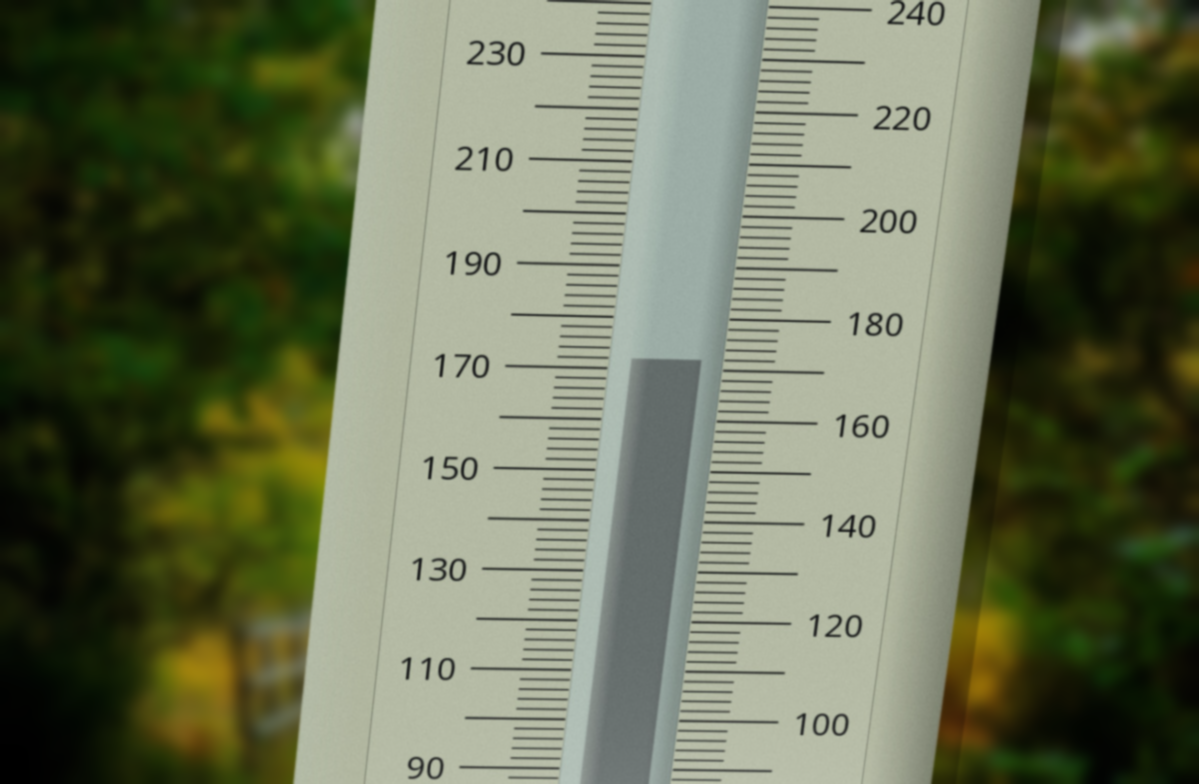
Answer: {"value": 172, "unit": "mmHg"}
